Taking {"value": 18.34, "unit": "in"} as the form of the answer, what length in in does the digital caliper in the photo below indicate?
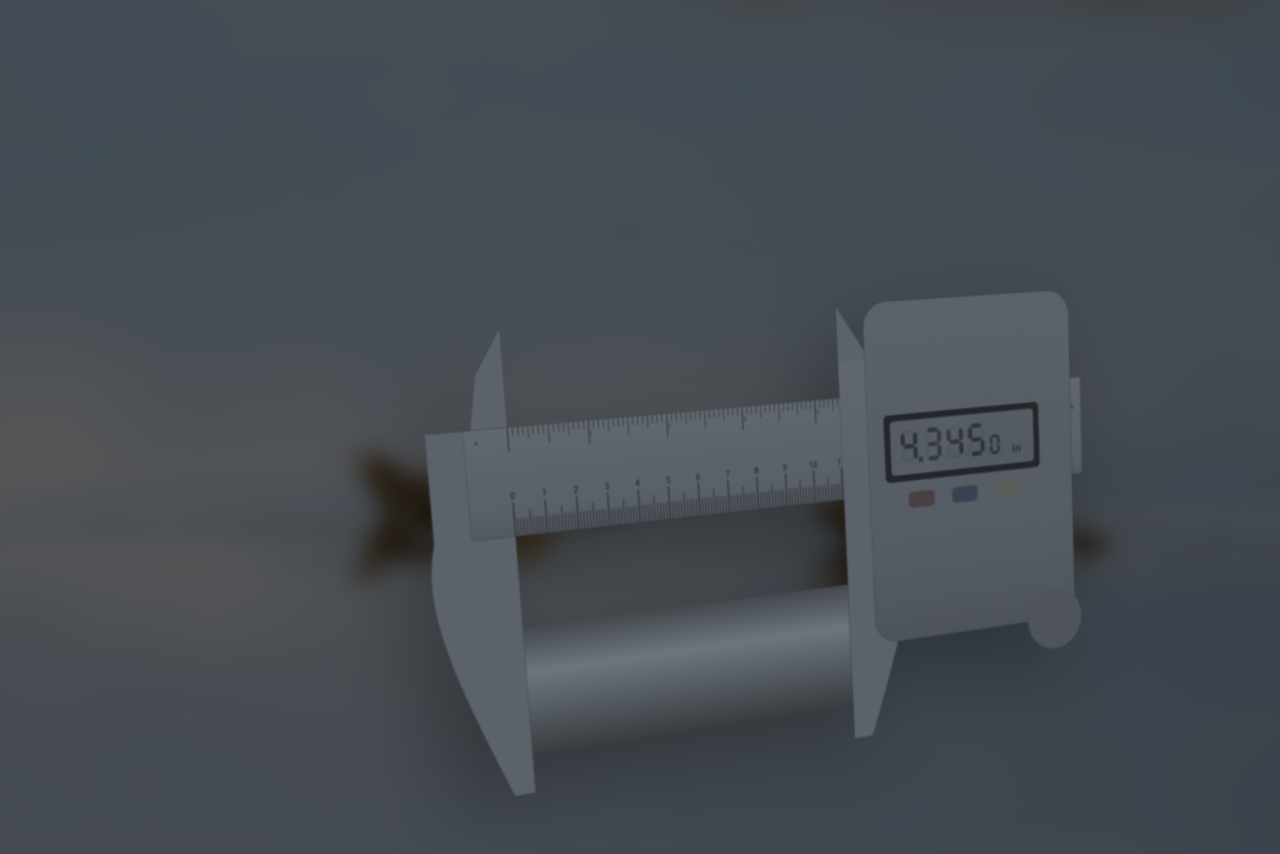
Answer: {"value": 4.3450, "unit": "in"}
